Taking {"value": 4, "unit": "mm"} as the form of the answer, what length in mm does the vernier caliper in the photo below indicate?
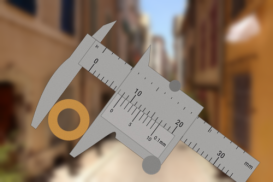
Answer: {"value": 8.0, "unit": "mm"}
